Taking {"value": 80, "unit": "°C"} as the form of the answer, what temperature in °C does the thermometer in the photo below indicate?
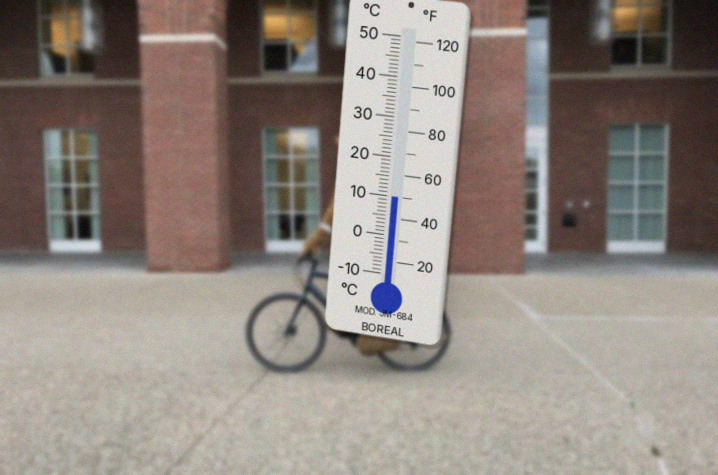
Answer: {"value": 10, "unit": "°C"}
